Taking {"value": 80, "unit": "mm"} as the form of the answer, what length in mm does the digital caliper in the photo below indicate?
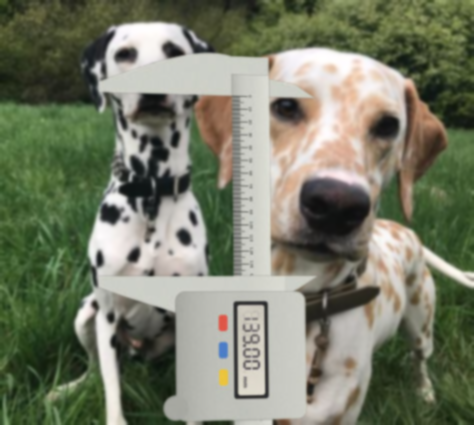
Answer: {"value": 139.00, "unit": "mm"}
